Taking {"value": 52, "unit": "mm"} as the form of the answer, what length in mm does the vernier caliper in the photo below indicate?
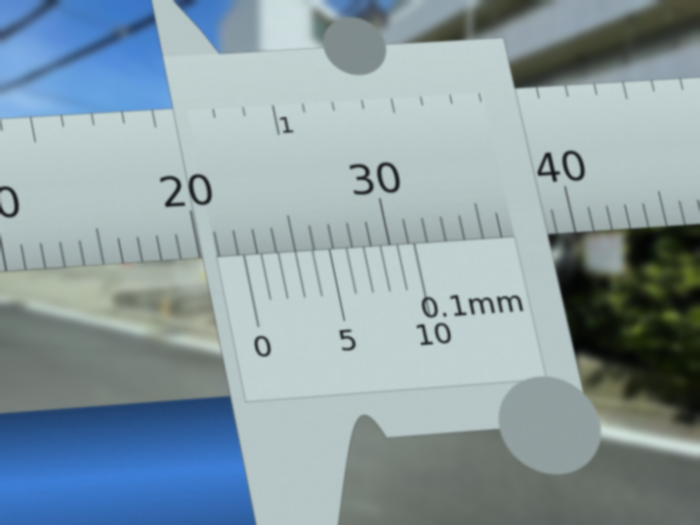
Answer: {"value": 22.3, "unit": "mm"}
